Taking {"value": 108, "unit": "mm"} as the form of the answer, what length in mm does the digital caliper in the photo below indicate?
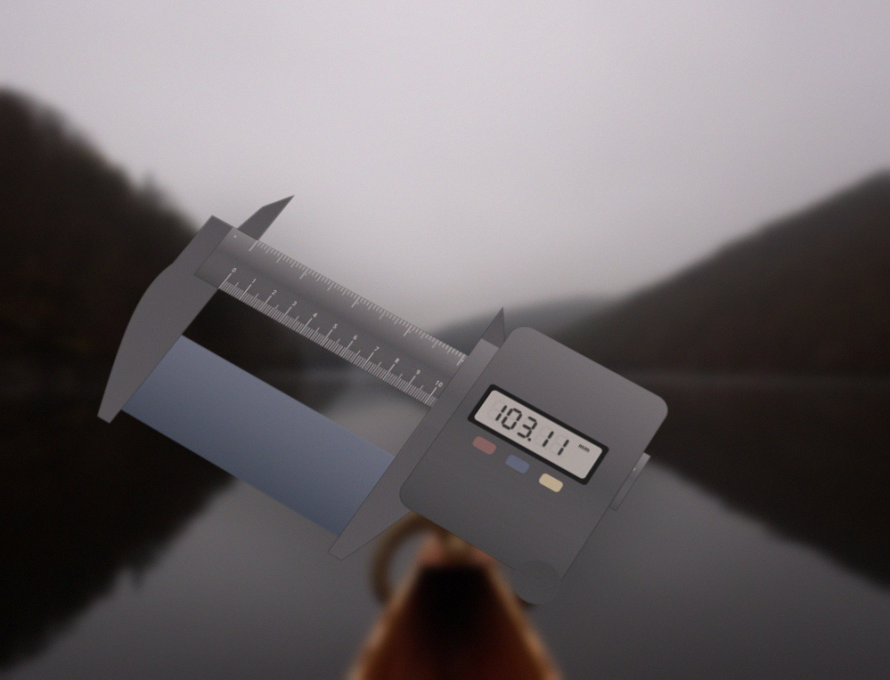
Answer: {"value": 103.11, "unit": "mm"}
